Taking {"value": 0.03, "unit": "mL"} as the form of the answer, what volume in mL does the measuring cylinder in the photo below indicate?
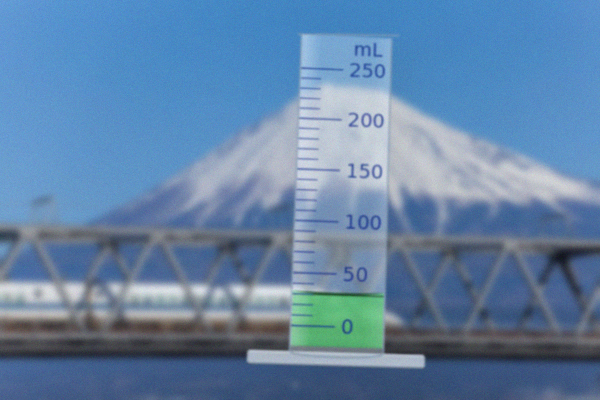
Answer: {"value": 30, "unit": "mL"}
